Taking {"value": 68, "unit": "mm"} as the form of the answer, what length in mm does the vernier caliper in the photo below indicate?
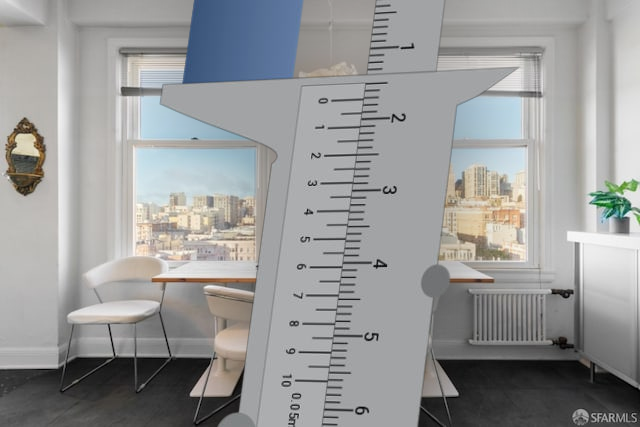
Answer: {"value": 17.2, "unit": "mm"}
